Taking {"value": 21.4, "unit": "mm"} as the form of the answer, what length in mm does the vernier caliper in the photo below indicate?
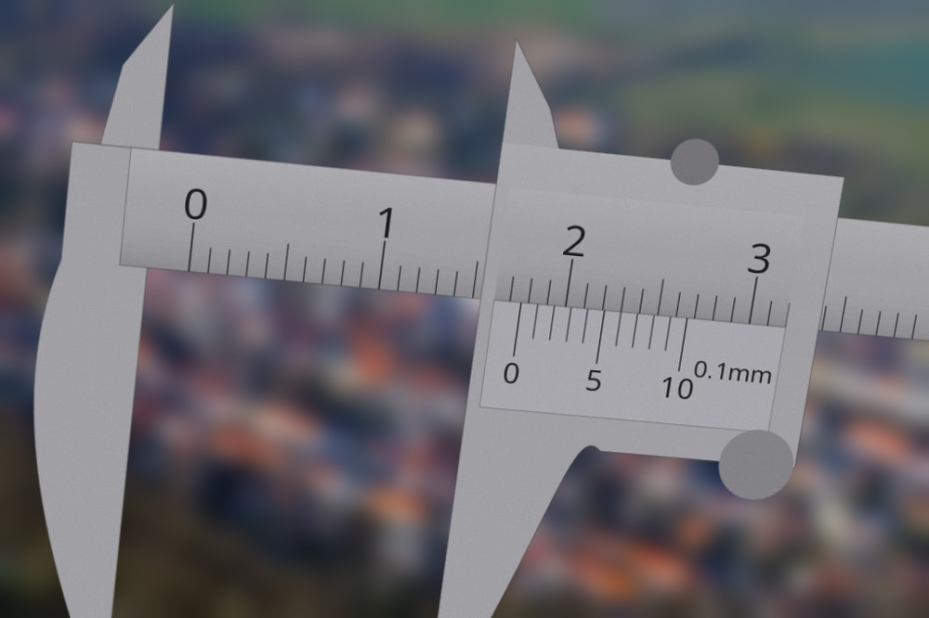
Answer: {"value": 17.6, "unit": "mm"}
